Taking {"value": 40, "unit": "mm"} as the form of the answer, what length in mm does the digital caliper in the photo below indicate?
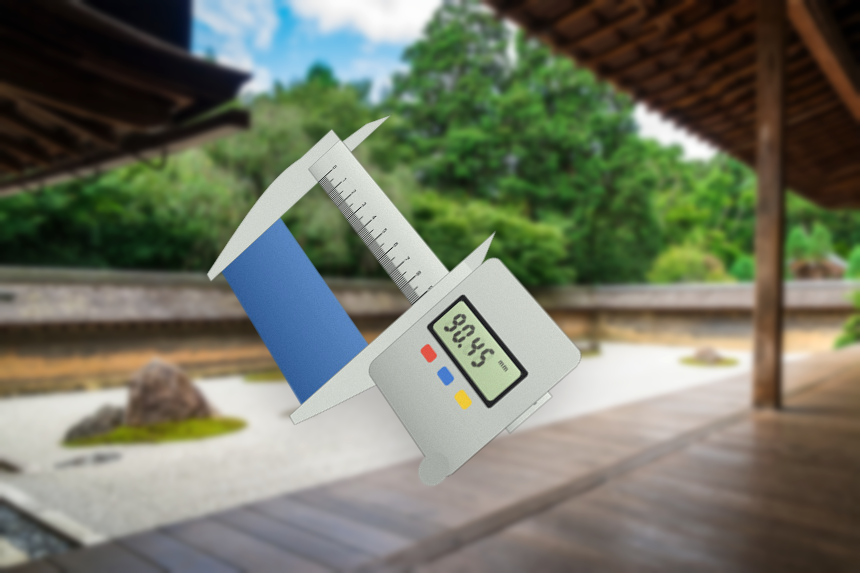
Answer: {"value": 90.45, "unit": "mm"}
